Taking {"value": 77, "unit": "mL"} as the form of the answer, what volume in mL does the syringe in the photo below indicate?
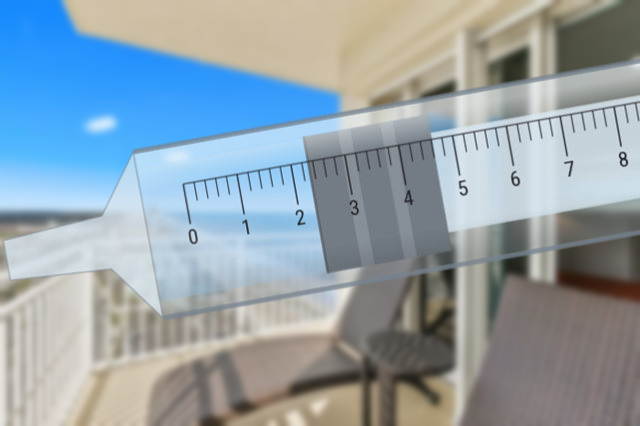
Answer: {"value": 2.3, "unit": "mL"}
